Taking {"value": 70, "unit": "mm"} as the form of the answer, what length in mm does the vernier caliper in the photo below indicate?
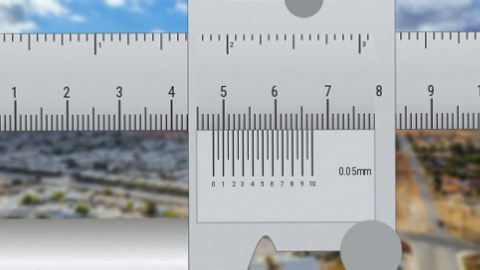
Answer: {"value": 48.0, "unit": "mm"}
